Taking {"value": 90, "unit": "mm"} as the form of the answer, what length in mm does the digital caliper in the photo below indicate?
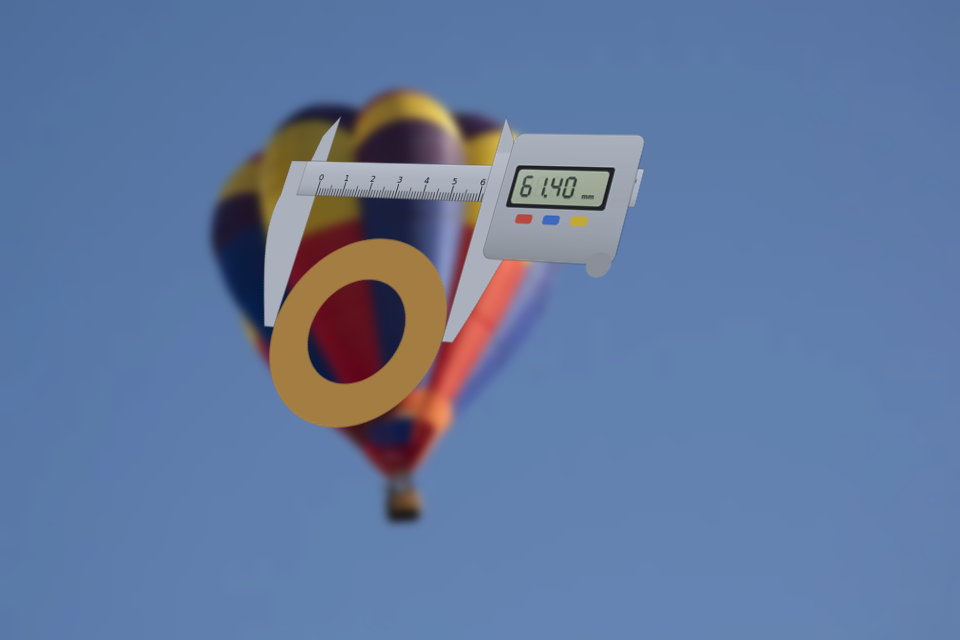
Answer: {"value": 61.40, "unit": "mm"}
